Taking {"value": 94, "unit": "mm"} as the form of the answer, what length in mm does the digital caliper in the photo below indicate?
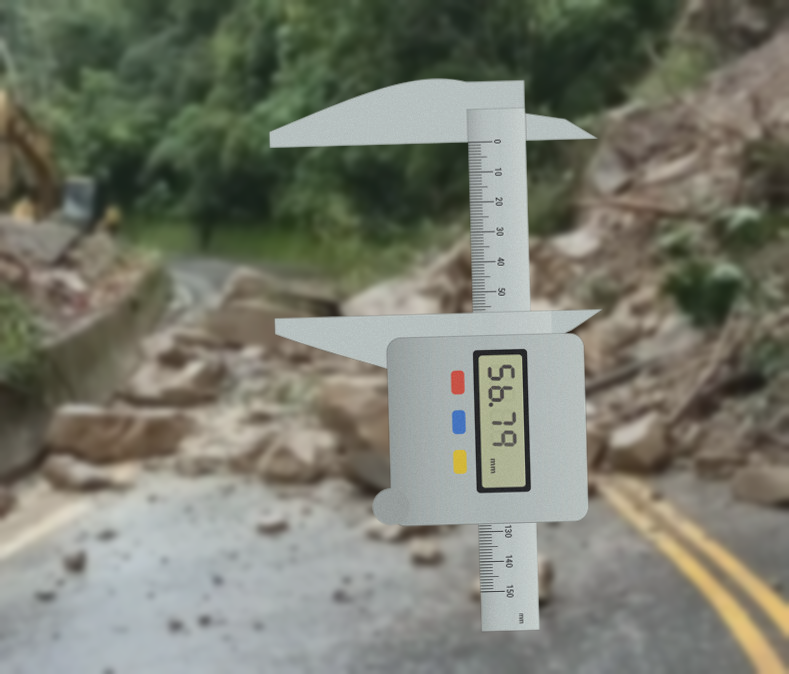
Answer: {"value": 56.79, "unit": "mm"}
